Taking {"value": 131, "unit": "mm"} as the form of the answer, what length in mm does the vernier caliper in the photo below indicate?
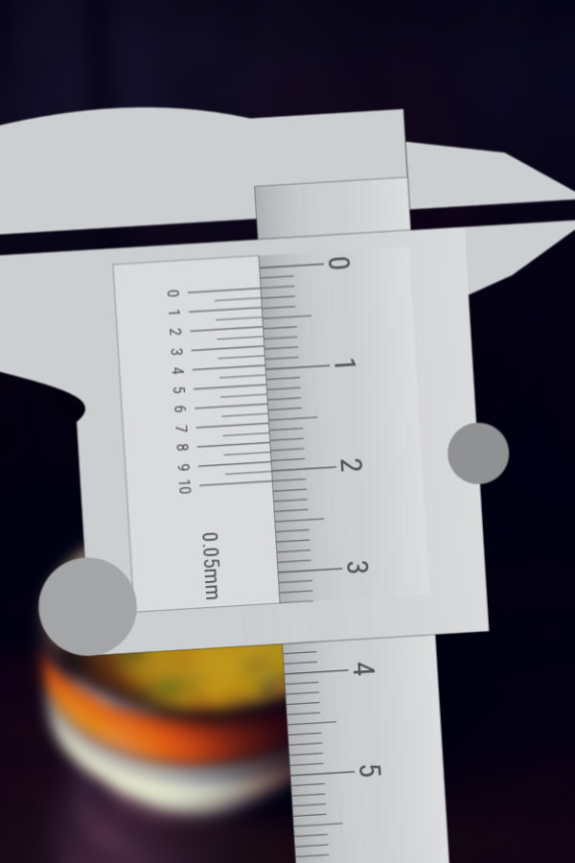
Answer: {"value": 2.0, "unit": "mm"}
